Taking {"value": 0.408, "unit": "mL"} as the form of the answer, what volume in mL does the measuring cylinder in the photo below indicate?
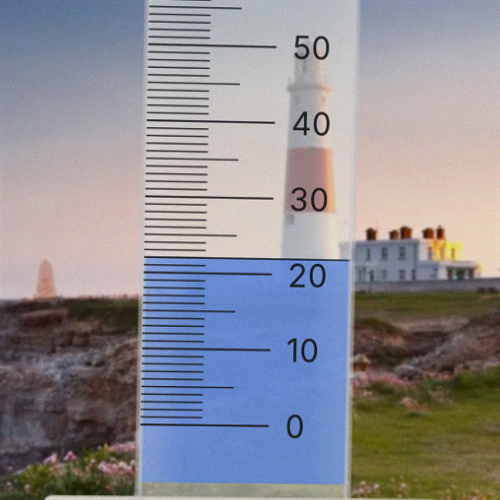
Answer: {"value": 22, "unit": "mL"}
